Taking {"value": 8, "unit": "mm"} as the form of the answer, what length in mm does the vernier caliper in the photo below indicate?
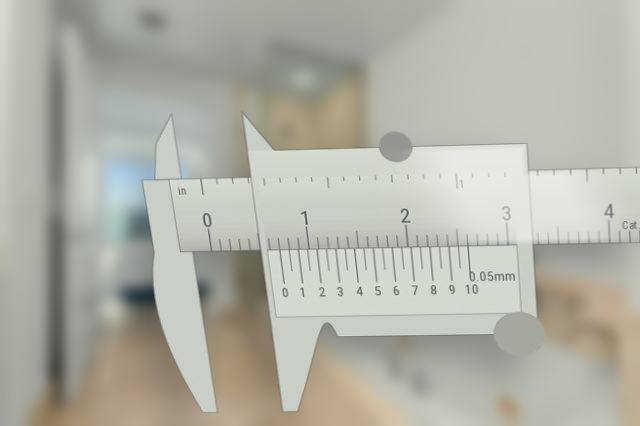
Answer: {"value": 7.0, "unit": "mm"}
